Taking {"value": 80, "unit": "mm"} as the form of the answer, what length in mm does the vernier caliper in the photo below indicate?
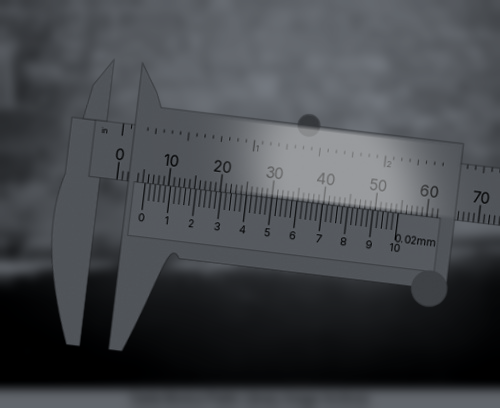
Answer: {"value": 5.5, "unit": "mm"}
